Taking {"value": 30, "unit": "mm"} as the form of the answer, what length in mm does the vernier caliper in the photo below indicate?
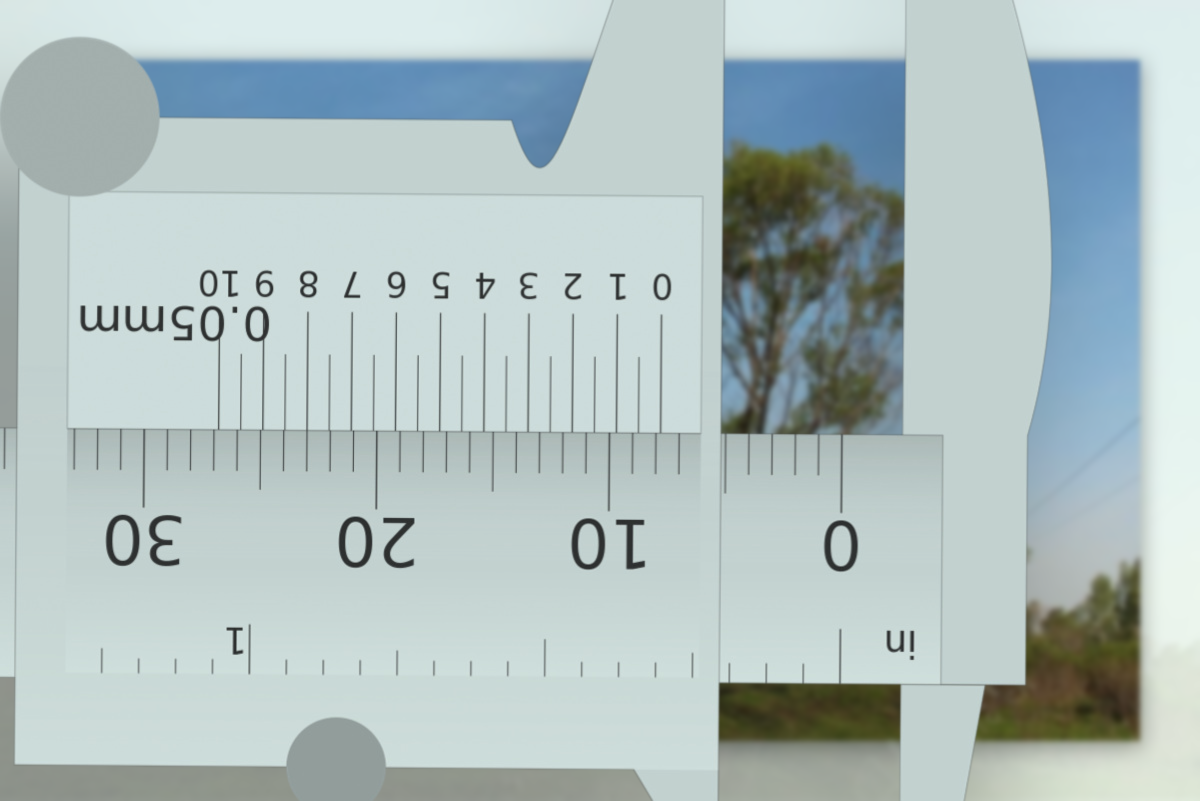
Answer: {"value": 7.8, "unit": "mm"}
